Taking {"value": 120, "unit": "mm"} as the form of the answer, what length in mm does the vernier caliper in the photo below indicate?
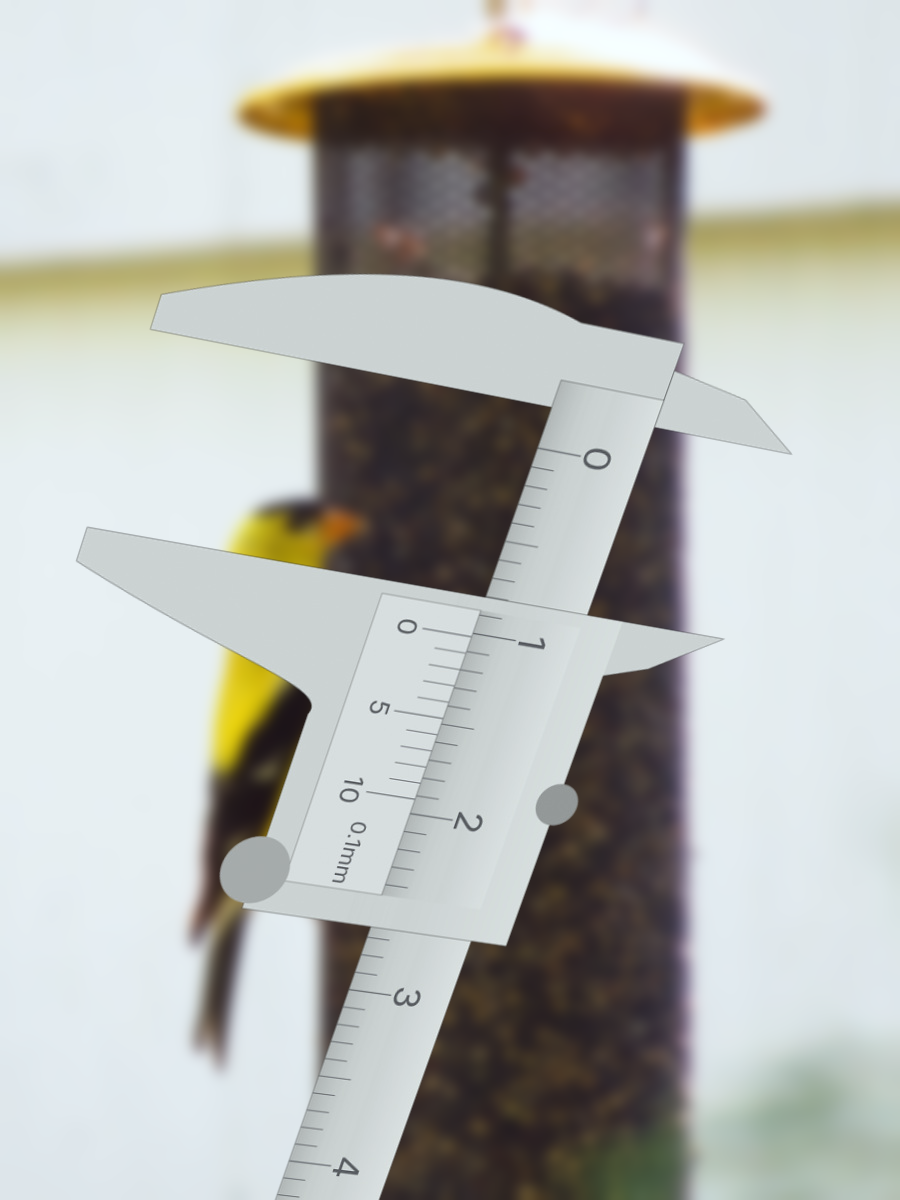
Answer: {"value": 10.2, "unit": "mm"}
